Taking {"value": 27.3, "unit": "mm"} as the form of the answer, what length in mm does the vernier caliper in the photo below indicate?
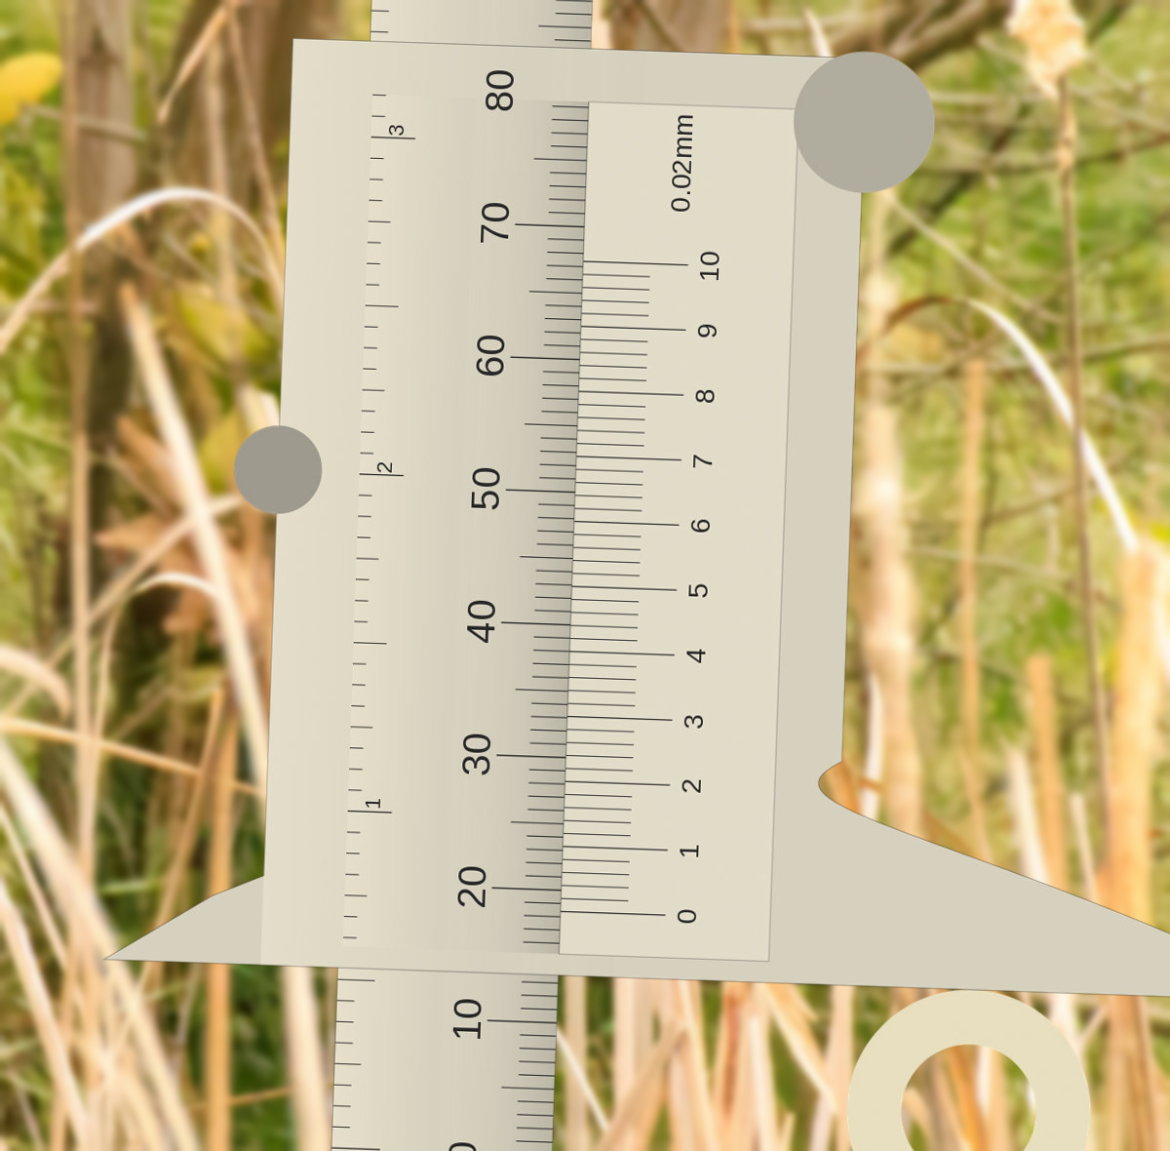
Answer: {"value": 18.4, "unit": "mm"}
